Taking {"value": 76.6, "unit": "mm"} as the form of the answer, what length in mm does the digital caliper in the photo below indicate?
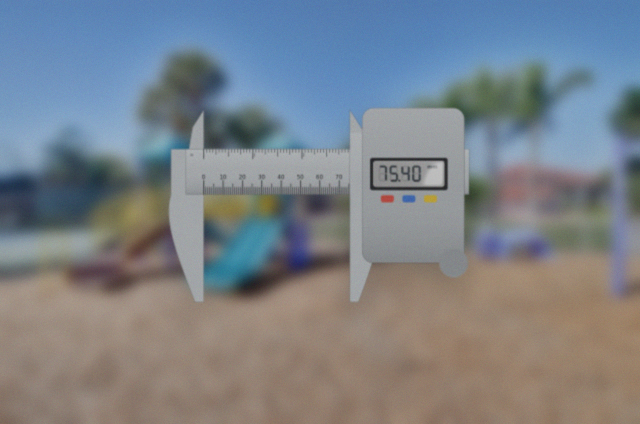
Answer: {"value": 75.40, "unit": "mm"}
